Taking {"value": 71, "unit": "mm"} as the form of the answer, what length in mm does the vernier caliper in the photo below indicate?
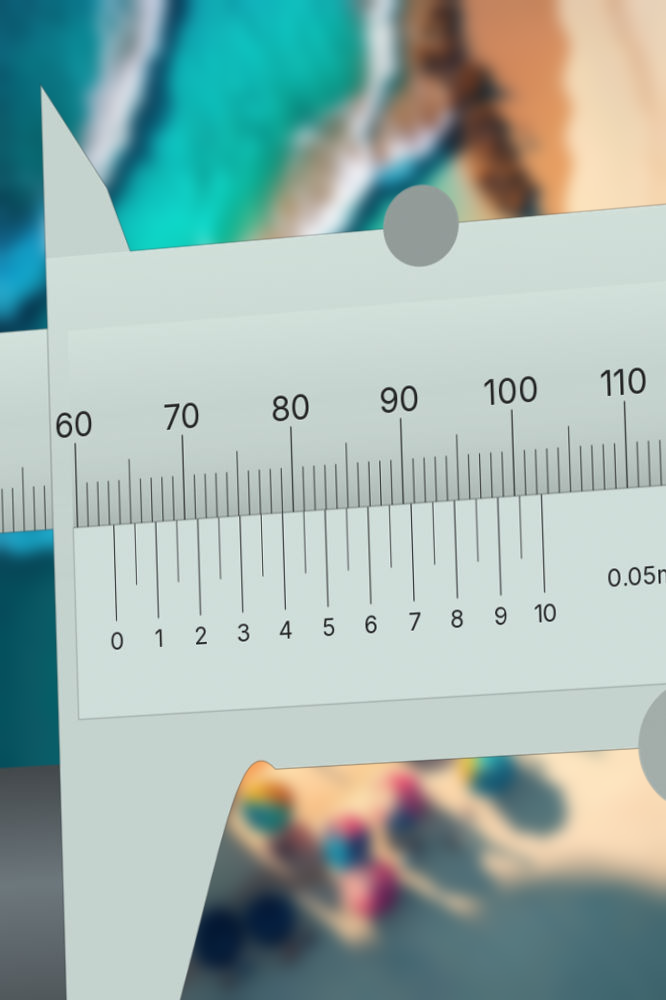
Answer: {"value": 63.4, "unit": "mm"}
